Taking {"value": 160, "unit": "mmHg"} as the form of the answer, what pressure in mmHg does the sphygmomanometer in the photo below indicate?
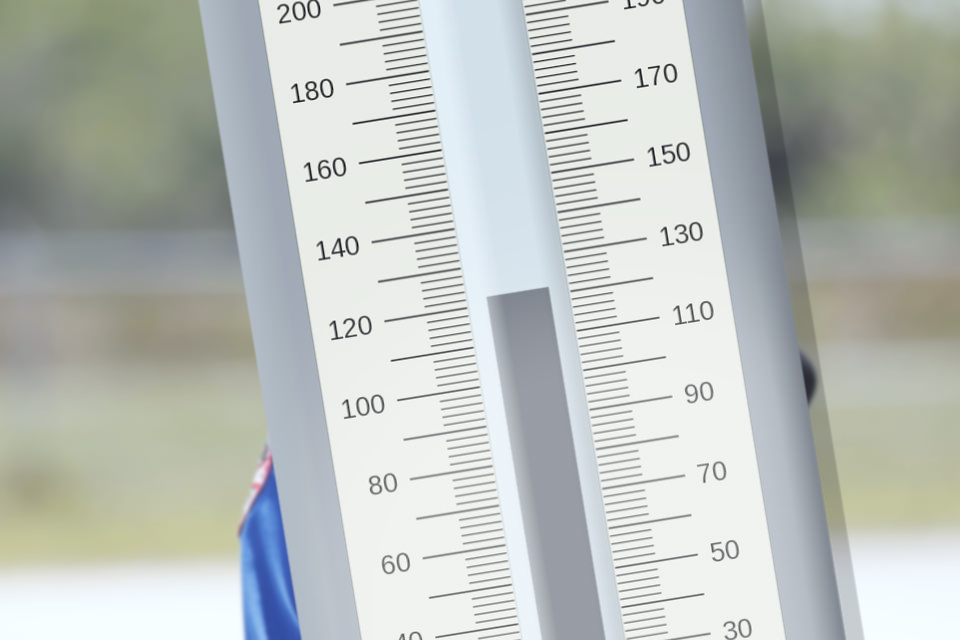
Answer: {"value": 122, "unit": "mmHg"}
